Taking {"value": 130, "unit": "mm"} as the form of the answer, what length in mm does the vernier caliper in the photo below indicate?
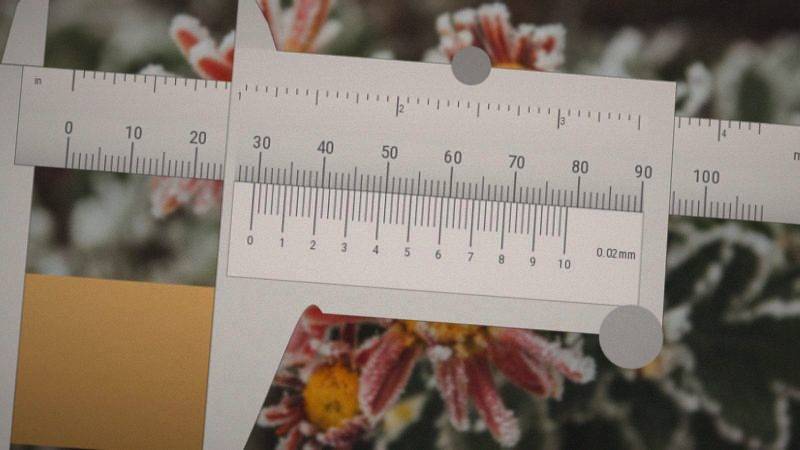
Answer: {"value": 29.4, "unit": "mm"}
